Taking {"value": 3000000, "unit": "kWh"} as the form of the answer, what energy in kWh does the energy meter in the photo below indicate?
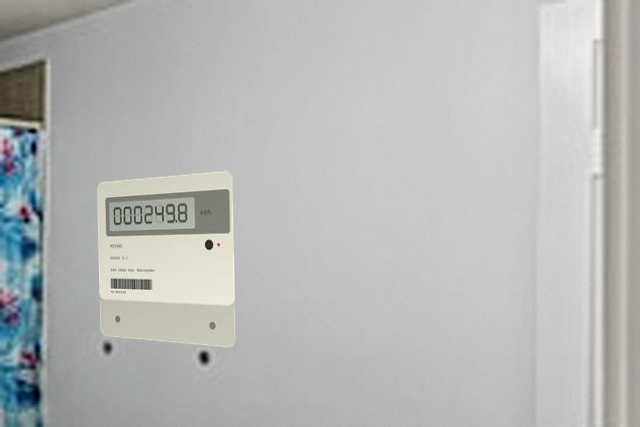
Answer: {"value": 249.8, "unit": "kWh"}
